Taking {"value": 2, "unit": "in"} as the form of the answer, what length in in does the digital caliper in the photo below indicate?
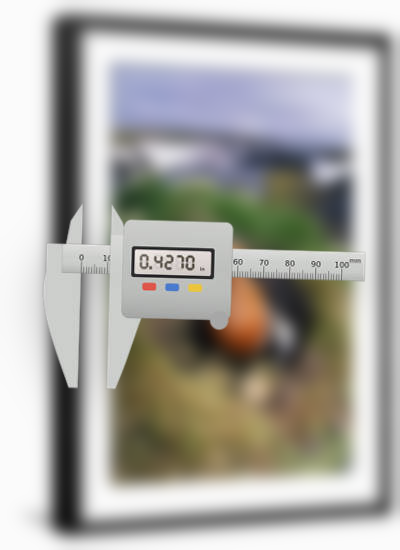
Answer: {"value": 0.4270, "unit": "in"}
